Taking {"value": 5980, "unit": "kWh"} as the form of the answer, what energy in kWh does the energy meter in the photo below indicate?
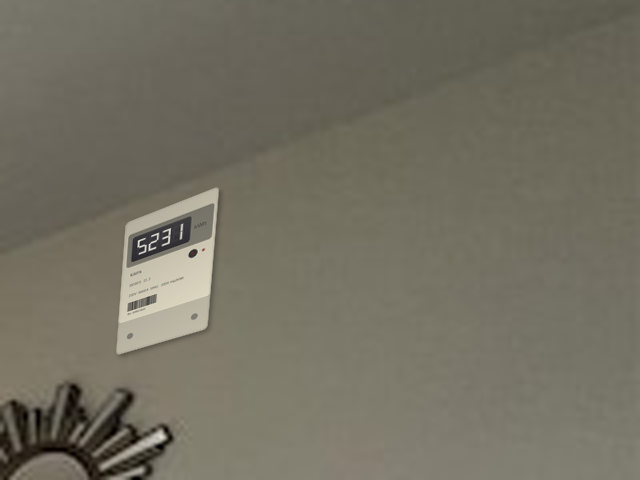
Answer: {"value": 5231, "unit": "kWh"}
